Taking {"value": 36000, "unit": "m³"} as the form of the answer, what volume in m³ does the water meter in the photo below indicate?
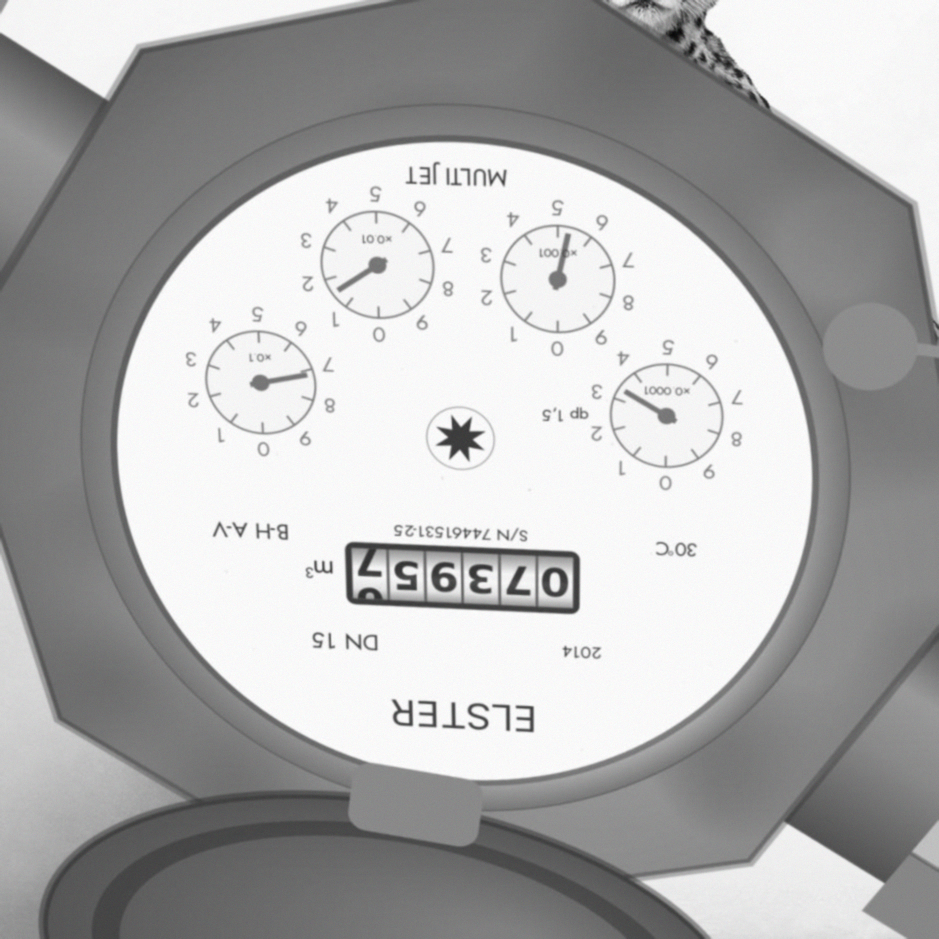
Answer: {"value": 73956.7153, "unit": "m³"}
